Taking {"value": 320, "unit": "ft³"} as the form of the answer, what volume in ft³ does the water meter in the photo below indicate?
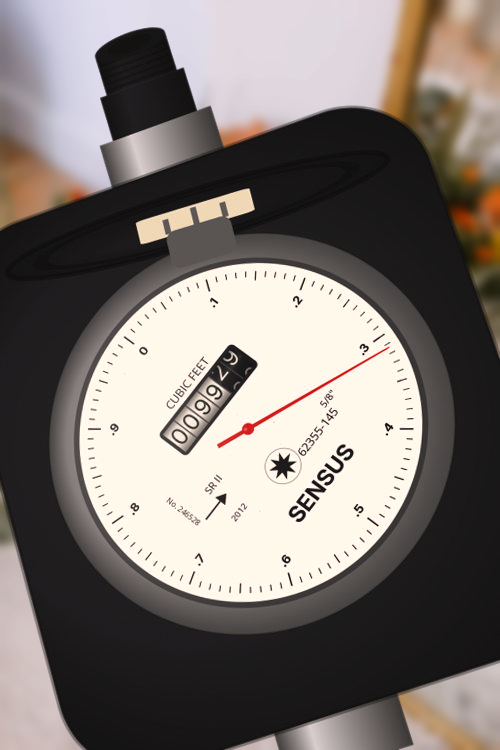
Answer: {"value": 9929.31, "unit": "ft³"}
